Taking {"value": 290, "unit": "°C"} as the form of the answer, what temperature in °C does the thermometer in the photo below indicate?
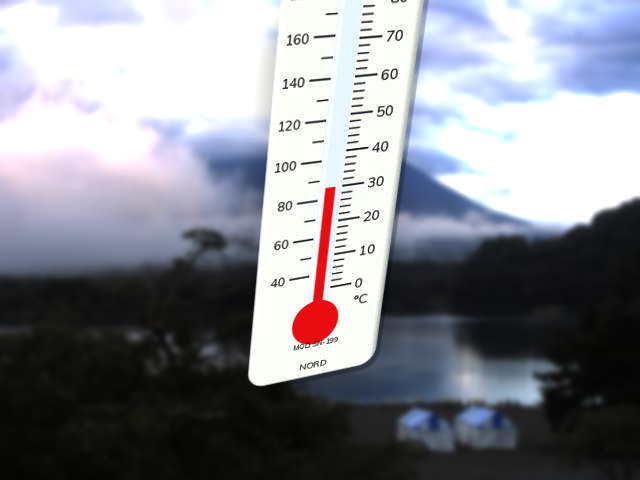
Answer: {"value": 30, "unit": "°C"}
